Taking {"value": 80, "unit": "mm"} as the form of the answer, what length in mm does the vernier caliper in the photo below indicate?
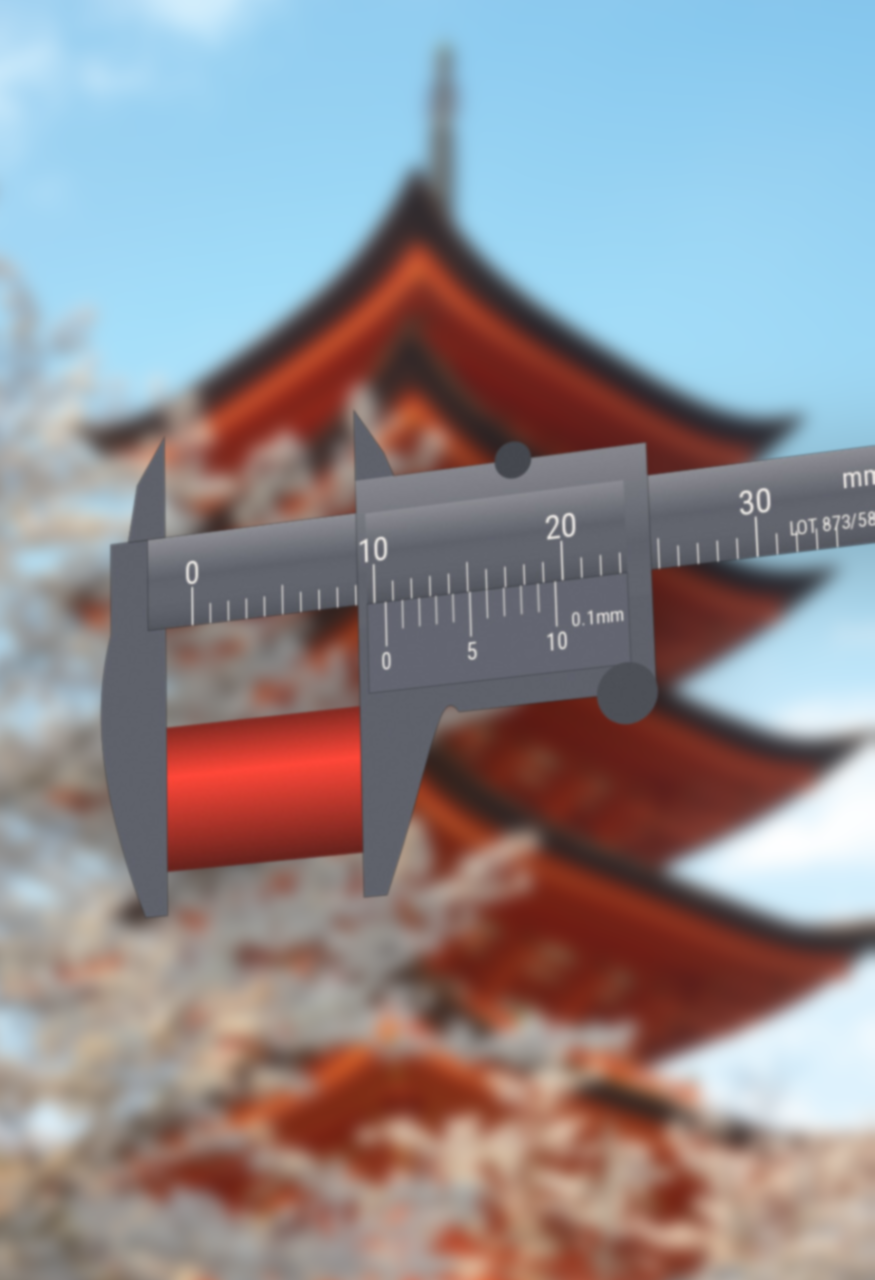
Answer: {"value": 10.6, "unit": "mm"}
